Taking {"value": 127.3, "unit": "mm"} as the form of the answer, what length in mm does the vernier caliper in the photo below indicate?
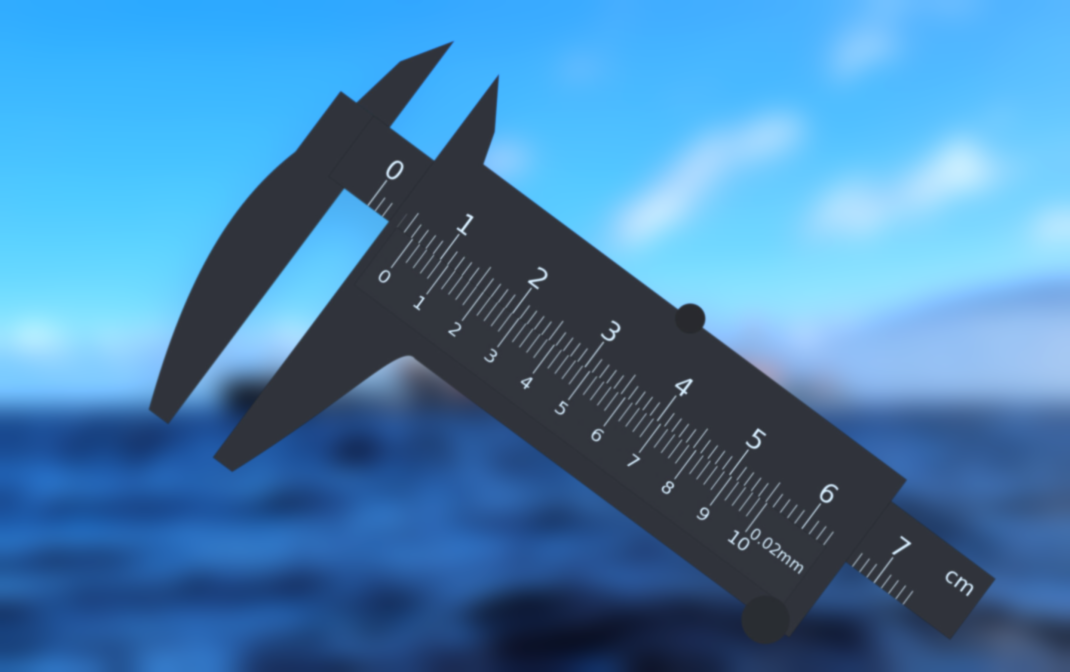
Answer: {"value": 6.2, "unit": "mm"}
